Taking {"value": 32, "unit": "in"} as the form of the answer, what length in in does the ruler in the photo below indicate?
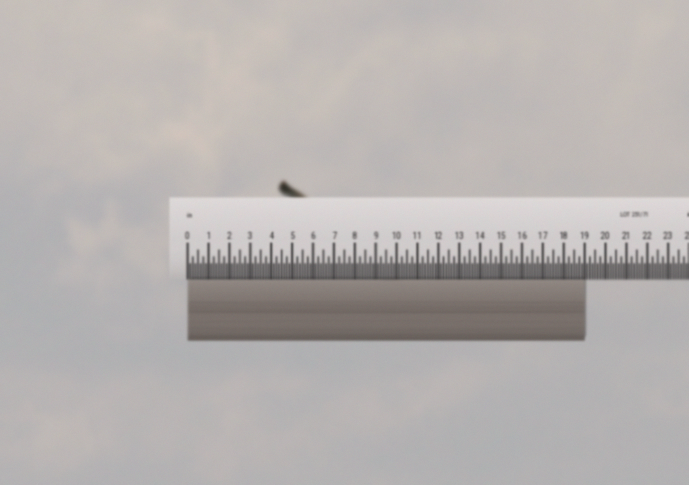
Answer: {"value": 19, "unit": "in"}
